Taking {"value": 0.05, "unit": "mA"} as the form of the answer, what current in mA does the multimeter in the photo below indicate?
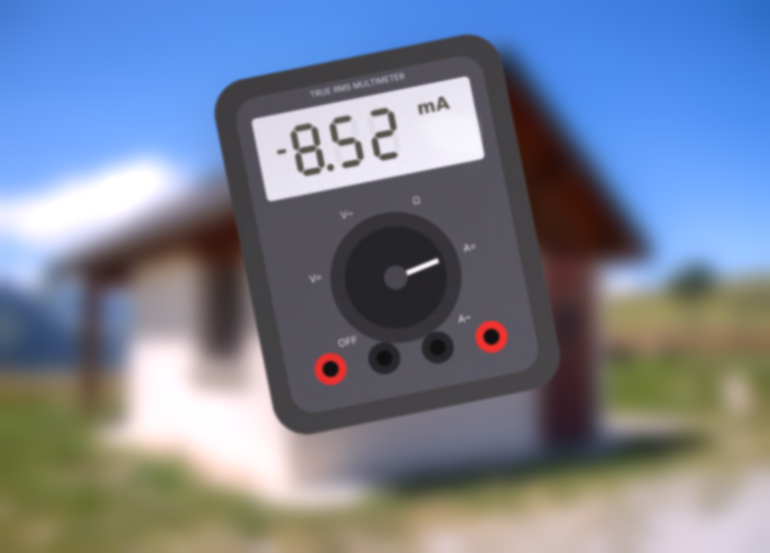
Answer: {"value": -8.52, "unit": "mA"}
